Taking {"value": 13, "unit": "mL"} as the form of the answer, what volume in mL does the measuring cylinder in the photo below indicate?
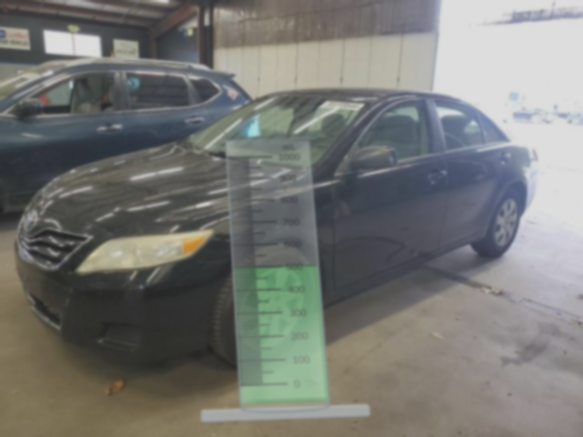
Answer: {"value": 500, "unit": "mL"}
